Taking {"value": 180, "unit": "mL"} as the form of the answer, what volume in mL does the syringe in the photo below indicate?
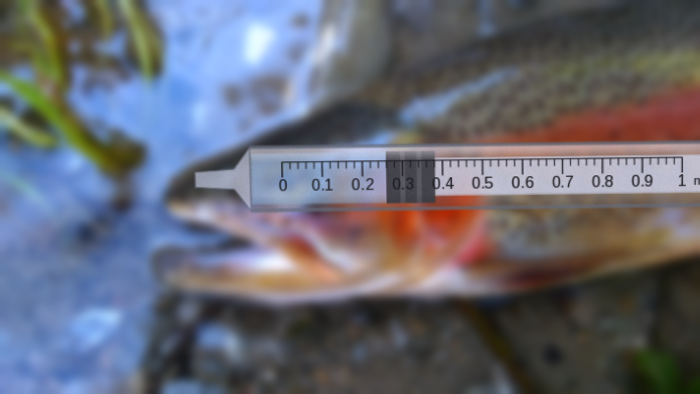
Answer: {"value": 0.26, "unit": "mL"}
